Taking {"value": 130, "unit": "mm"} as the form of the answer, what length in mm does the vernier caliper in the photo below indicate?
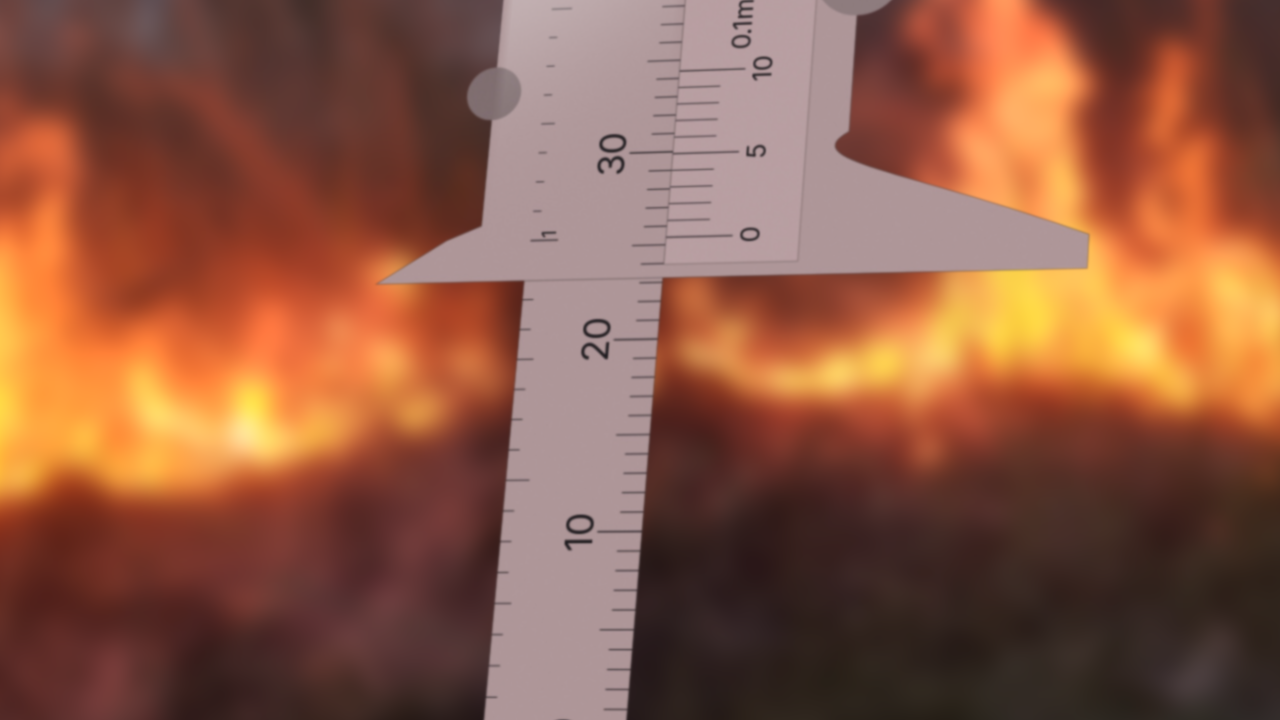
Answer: {"value": 25.4, "unit": "mm"}
